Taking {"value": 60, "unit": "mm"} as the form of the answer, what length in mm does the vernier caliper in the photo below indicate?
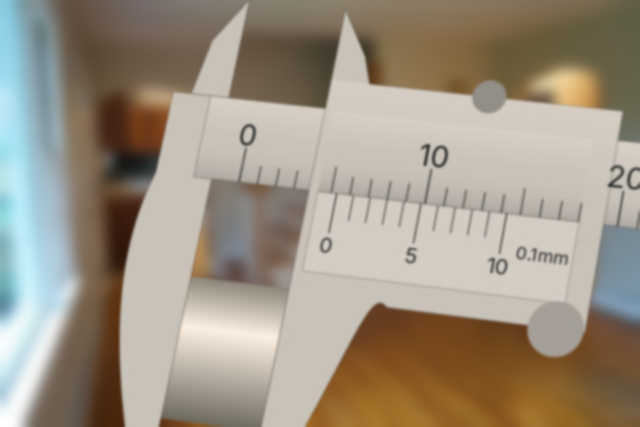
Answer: {"value": 5.3, "unit": "mm"}
